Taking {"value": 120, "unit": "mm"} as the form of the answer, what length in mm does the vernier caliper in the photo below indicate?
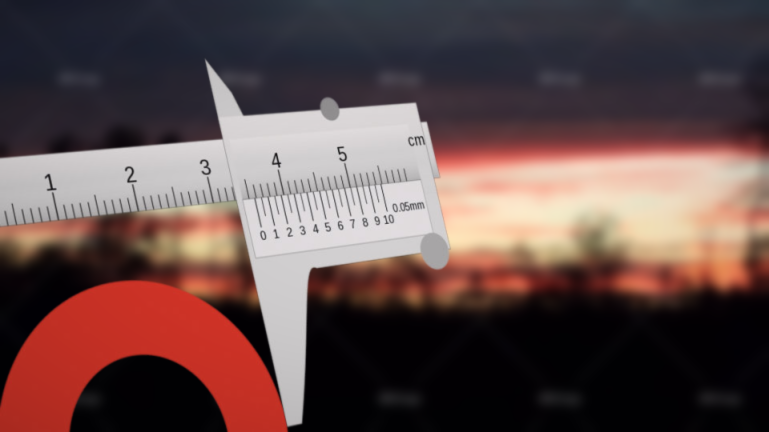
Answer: {"value": 35.8, "unit": "mm"}
